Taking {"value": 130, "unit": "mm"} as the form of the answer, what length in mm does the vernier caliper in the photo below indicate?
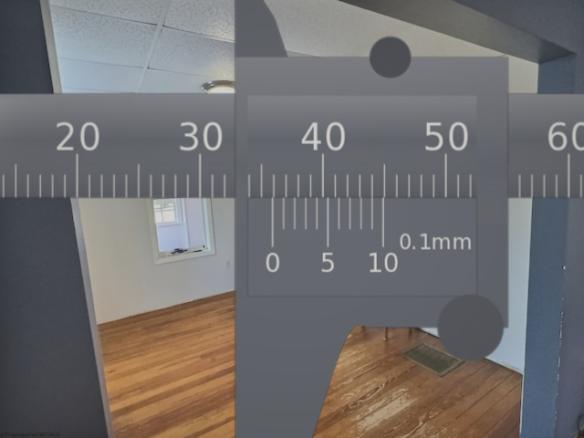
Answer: {"value": 35.9, "unit": "mm"}
